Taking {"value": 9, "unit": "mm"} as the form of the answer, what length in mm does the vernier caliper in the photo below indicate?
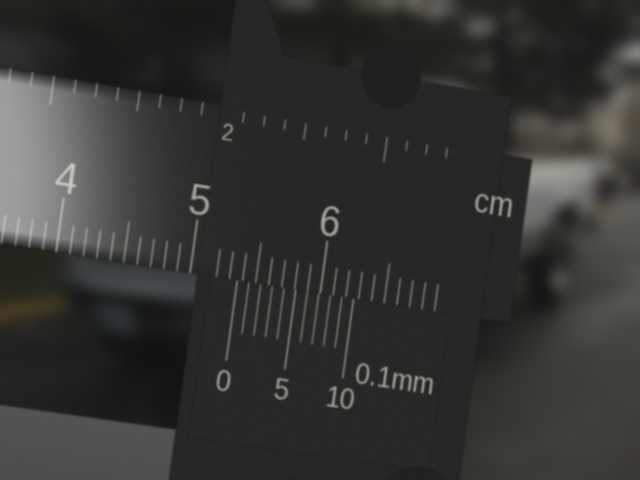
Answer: {"value": 53.6, "unit": "mm"}
